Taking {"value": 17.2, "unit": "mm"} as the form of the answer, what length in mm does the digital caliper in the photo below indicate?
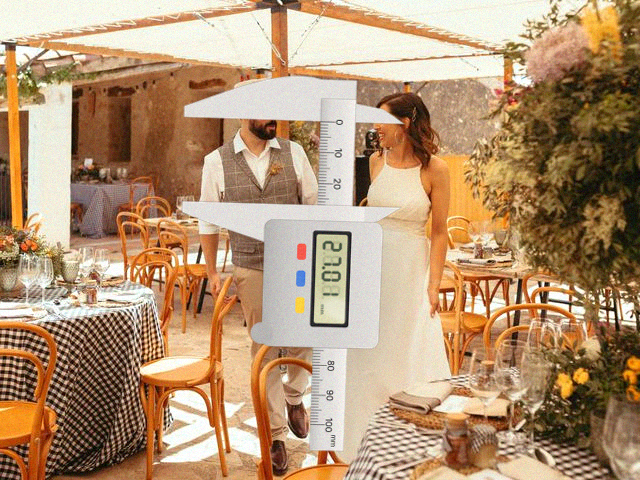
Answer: {"value": 27.01, "unit": "mm"}
